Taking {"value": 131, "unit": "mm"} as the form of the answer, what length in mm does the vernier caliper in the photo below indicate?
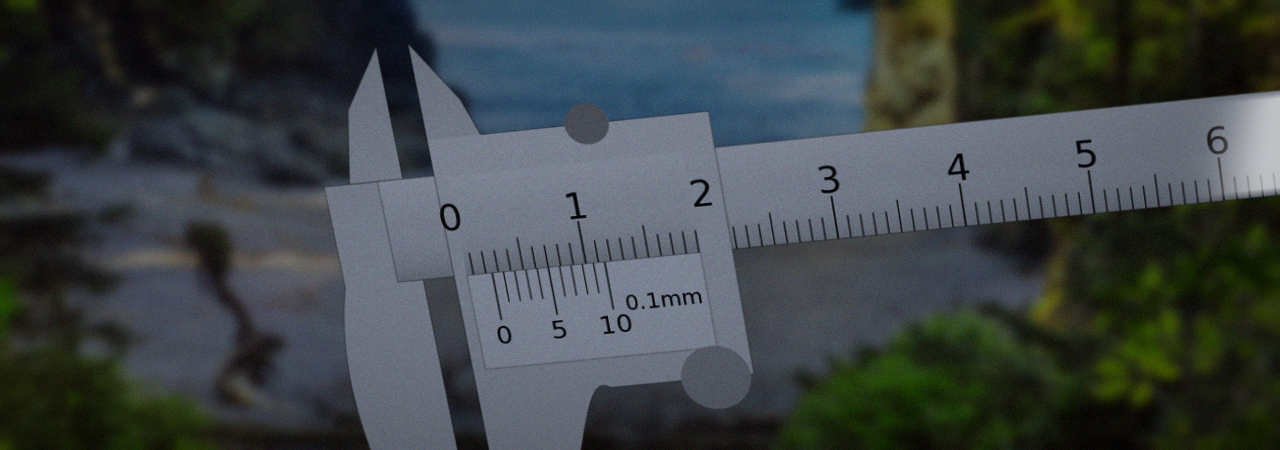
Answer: {"value": 2.5, "unit": "mm"}
